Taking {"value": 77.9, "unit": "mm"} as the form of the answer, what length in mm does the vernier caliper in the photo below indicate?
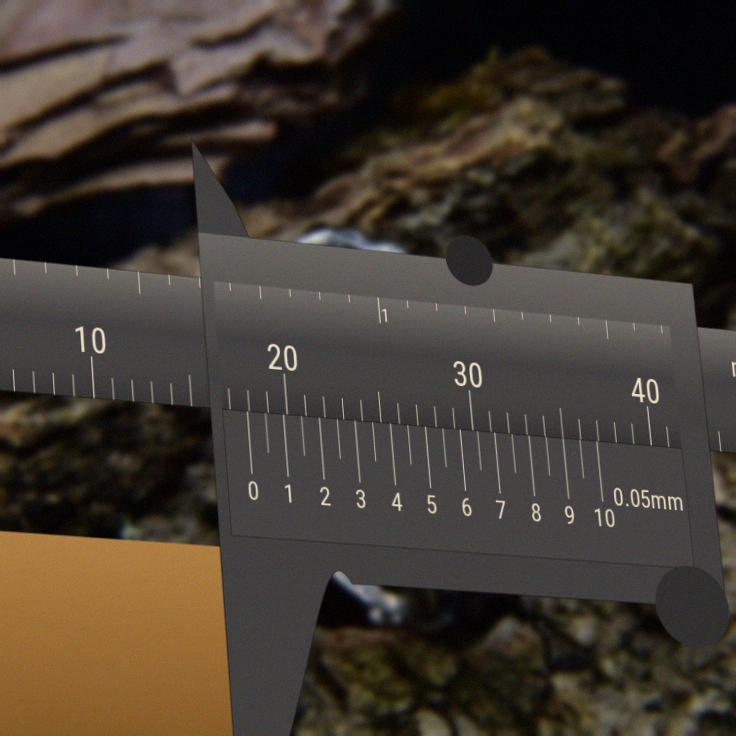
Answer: {"value": 17.9, "unit": "mm"}
